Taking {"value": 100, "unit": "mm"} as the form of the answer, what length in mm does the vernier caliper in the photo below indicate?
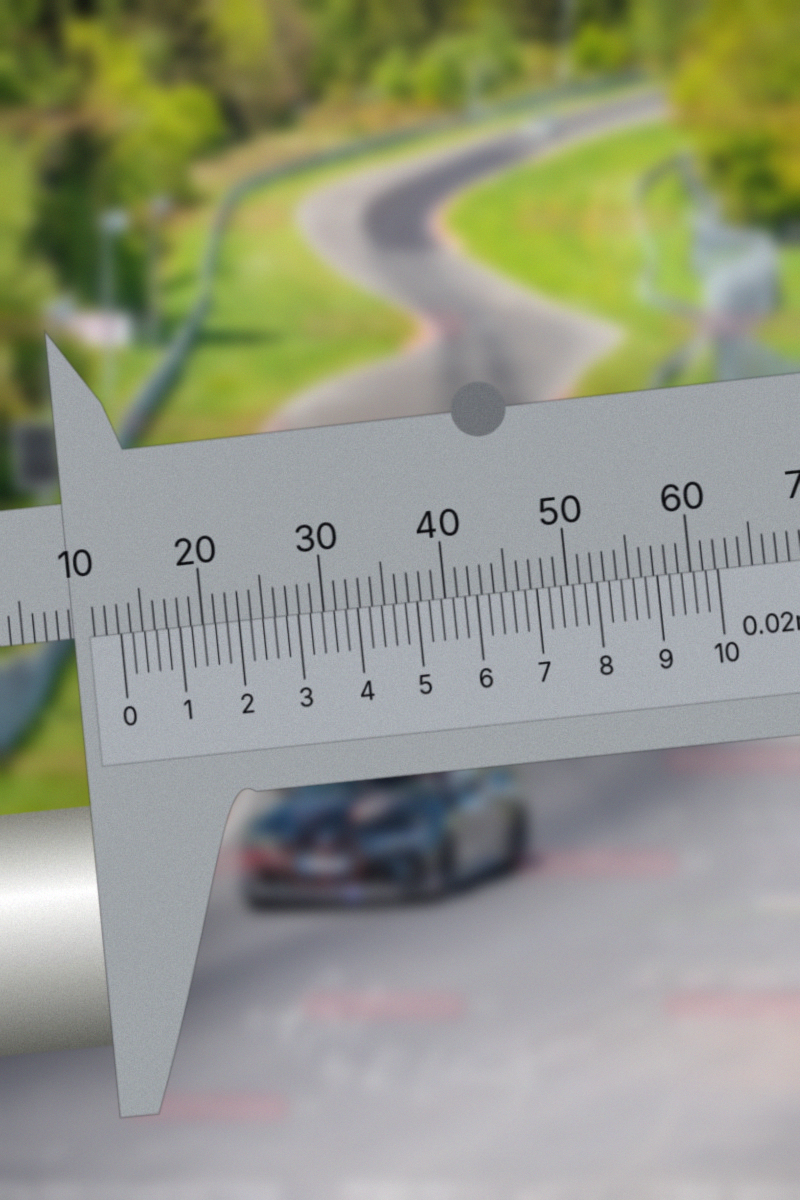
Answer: {"value": 13.2, "unit": "mm"}
